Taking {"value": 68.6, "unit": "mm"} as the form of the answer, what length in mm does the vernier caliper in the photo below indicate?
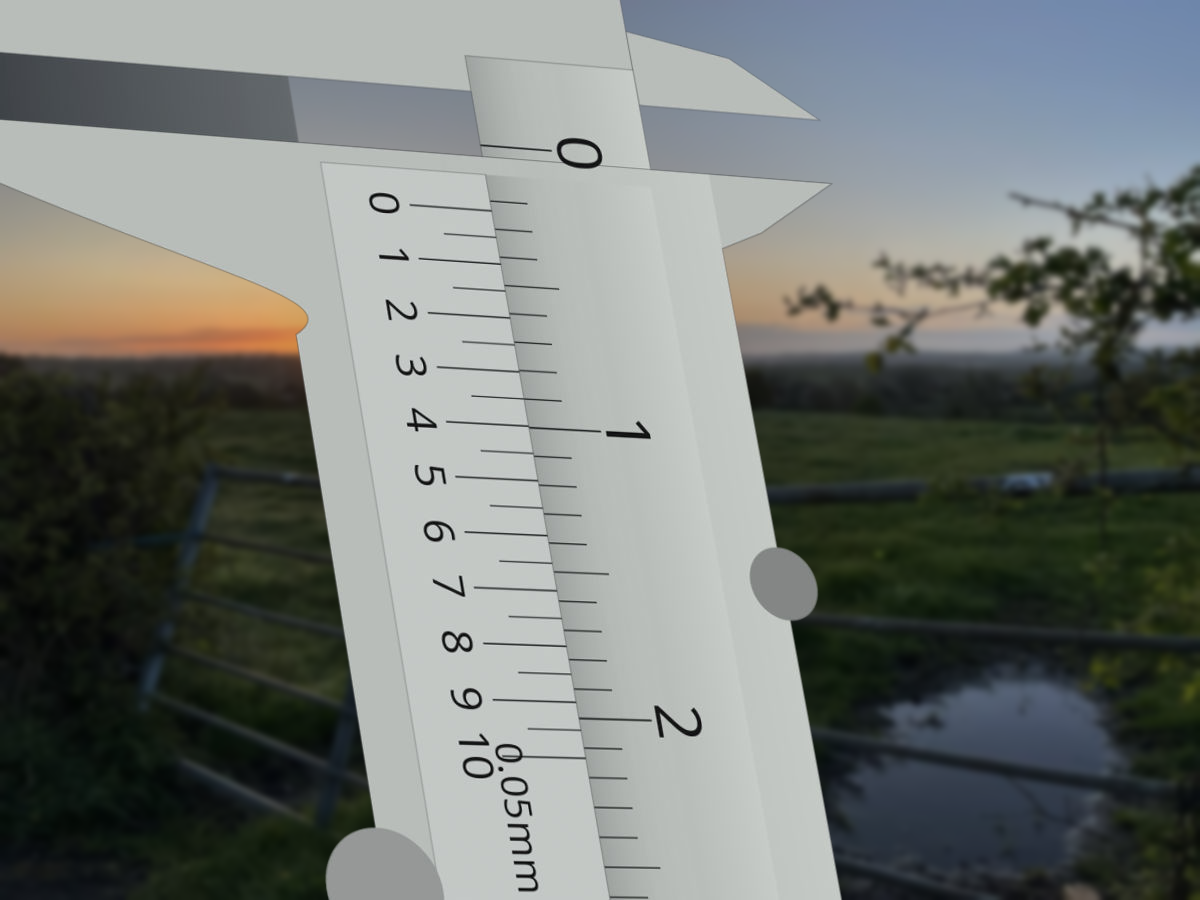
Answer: {"value": 2.35, "unit": "mm"}
